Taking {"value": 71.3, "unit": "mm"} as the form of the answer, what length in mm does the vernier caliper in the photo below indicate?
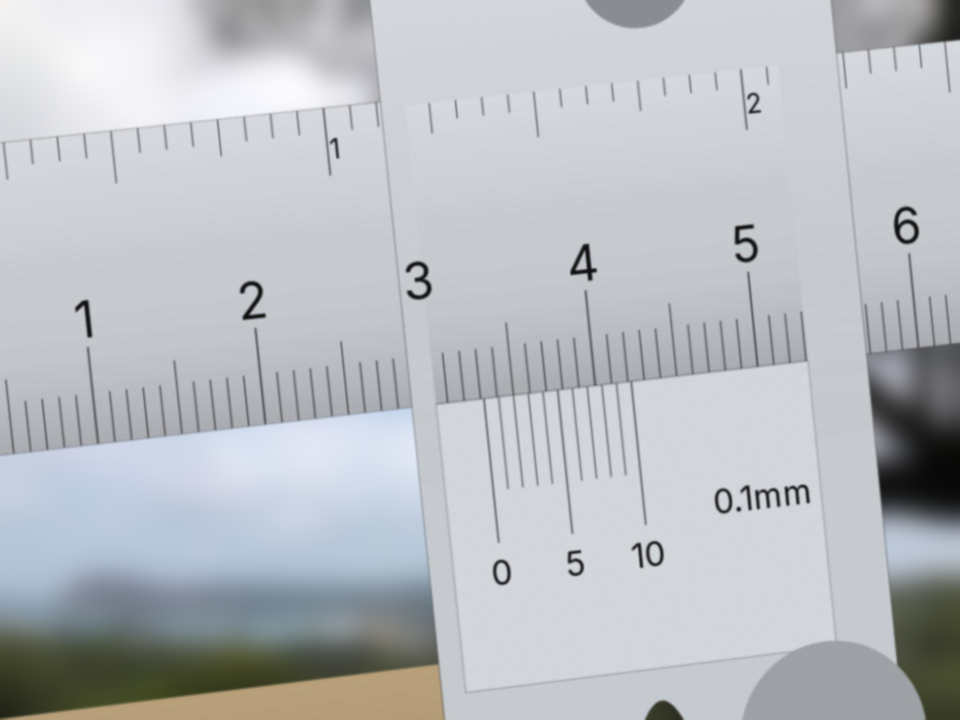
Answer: {"value": 33.2, "unit": "mm"}
